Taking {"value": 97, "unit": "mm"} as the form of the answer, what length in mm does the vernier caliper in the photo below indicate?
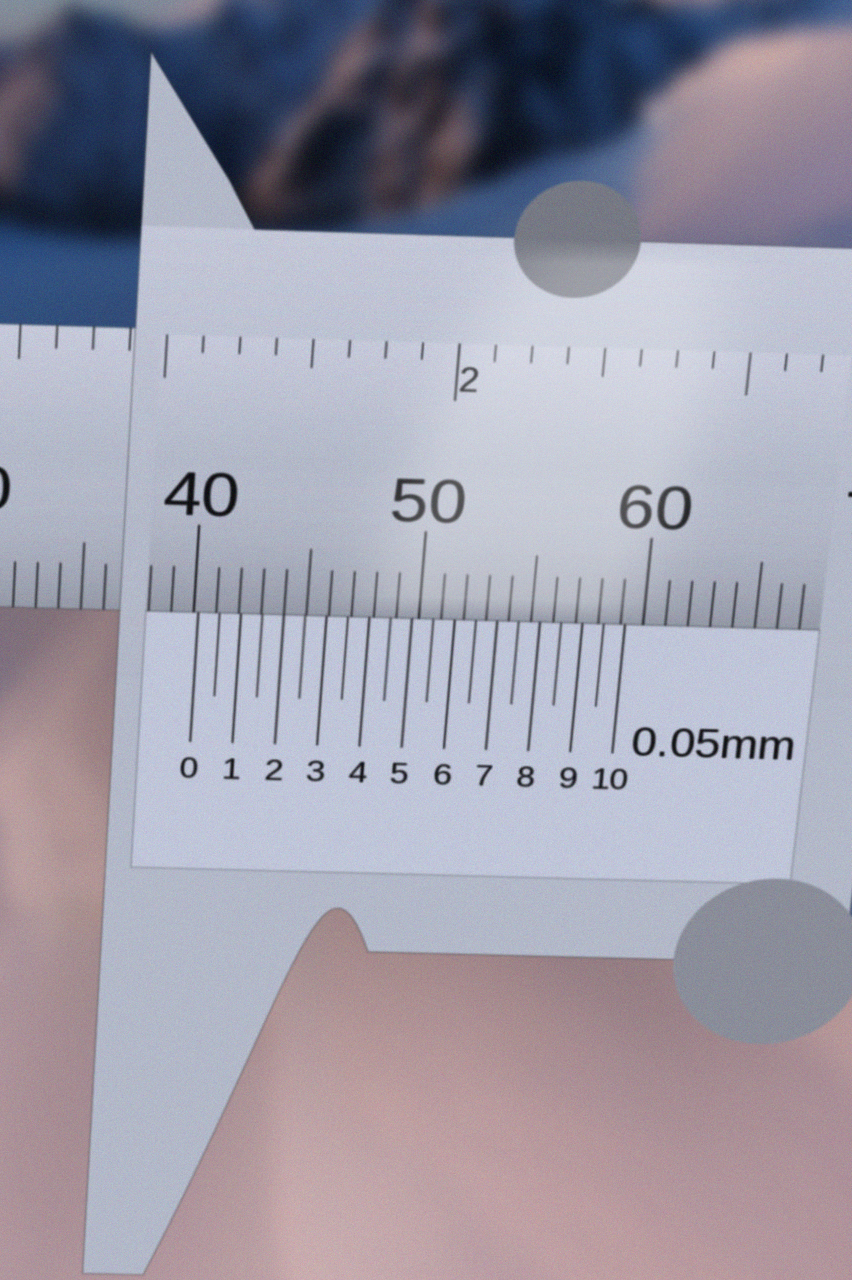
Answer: {"value": 40.2, "unit": "mm"}
